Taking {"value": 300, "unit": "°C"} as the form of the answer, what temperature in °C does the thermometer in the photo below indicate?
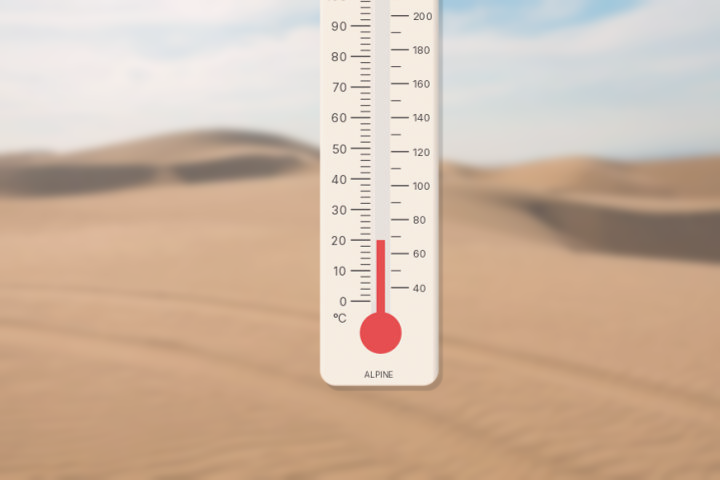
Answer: {"value": 20, "unit": "°C"}
